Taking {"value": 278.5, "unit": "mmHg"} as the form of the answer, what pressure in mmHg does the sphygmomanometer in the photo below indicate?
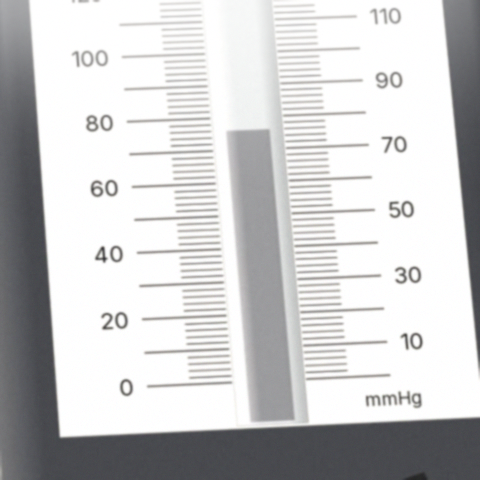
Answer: {"value": 76, "unit": "mmHg"}
